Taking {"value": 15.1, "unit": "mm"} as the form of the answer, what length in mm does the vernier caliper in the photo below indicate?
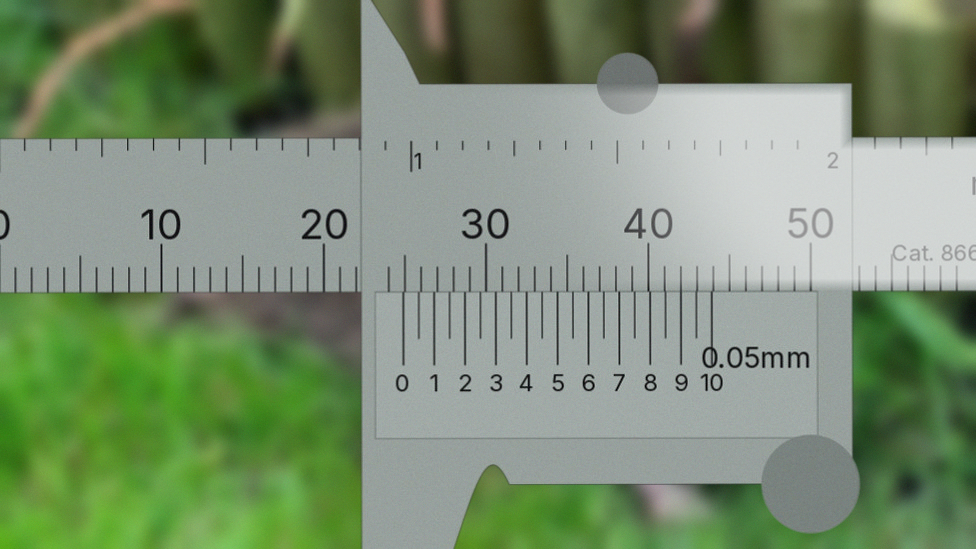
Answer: {"value": 24.9, "unit": "mm"}
